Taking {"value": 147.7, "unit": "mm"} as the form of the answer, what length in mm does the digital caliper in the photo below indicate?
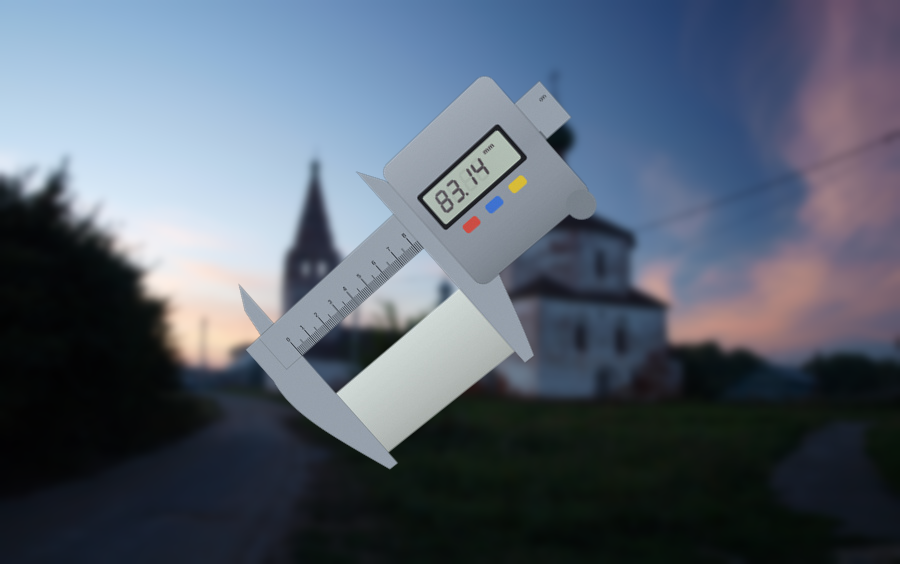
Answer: {"value": 83.14, "unit": "mm"}
